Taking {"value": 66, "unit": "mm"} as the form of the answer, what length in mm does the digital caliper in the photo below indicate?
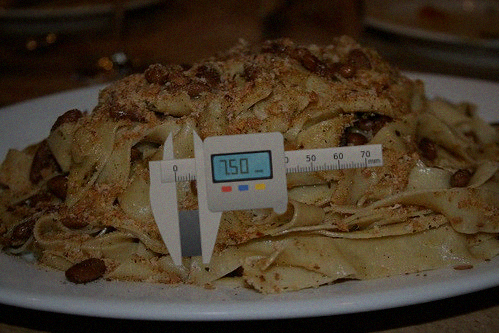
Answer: {"value": 7.50, "unit": "mm"}
